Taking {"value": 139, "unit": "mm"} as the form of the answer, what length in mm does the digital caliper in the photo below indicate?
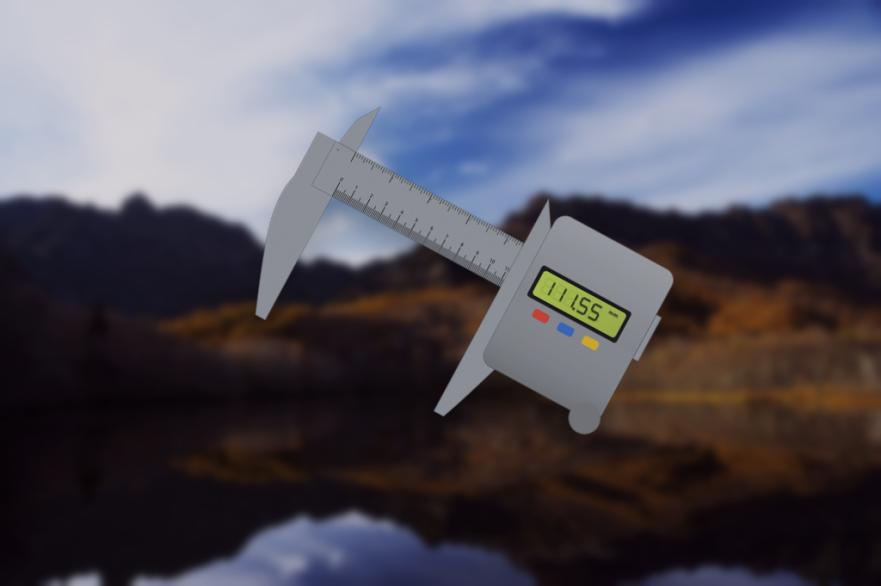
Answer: {"value": 111.55, "unit": "mm"}
